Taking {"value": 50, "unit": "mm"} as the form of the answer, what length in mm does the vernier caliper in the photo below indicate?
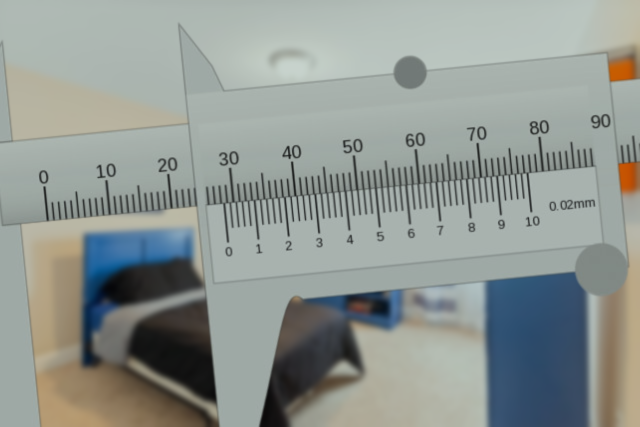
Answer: {"value": 28.5, "unit": "mm"}
